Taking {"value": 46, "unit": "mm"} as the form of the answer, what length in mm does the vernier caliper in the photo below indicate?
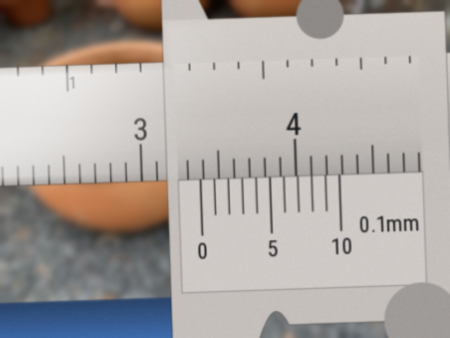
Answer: {"value": 33.8, "unit": "mm"}
